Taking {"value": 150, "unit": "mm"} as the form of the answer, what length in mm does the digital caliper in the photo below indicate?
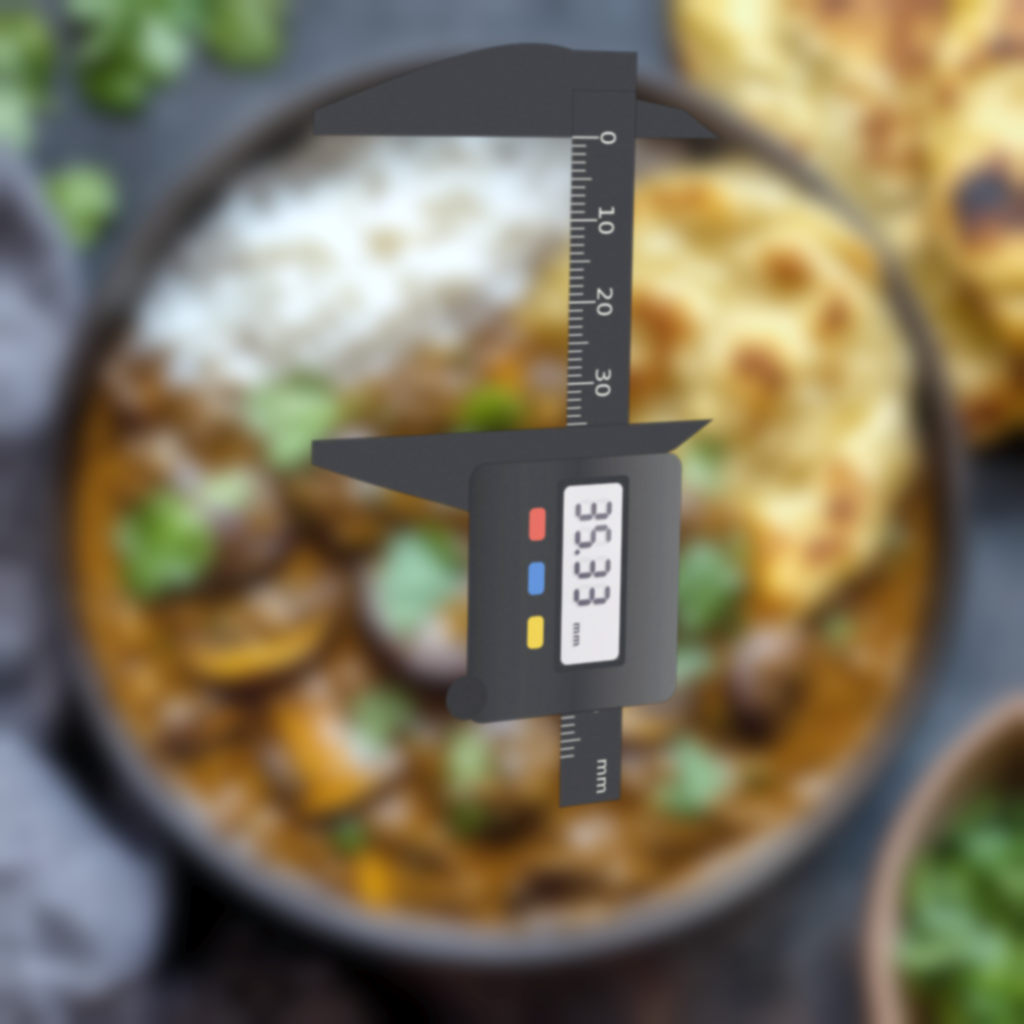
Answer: {"value": 35.33, "unit": "mm"}
